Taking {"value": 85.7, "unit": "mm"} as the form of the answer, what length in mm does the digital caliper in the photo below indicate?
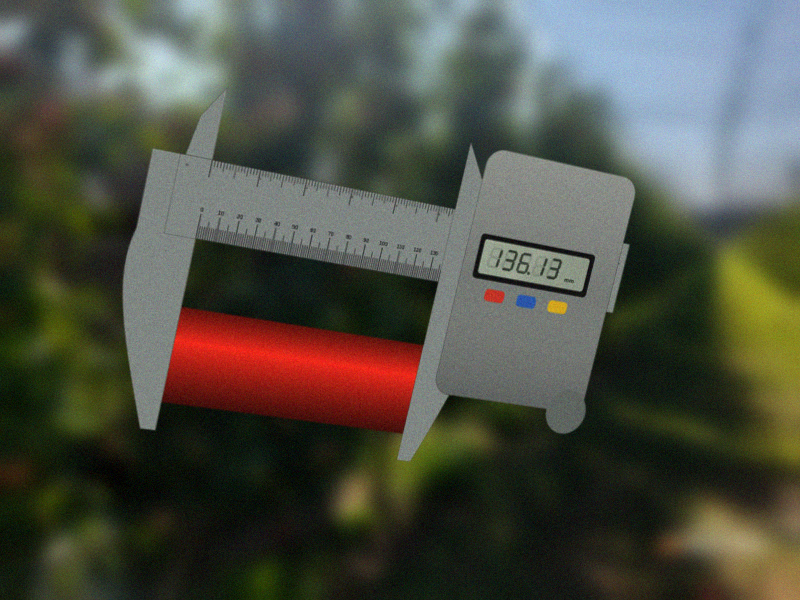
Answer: {"value": 136.13, "unit": "mm"}
